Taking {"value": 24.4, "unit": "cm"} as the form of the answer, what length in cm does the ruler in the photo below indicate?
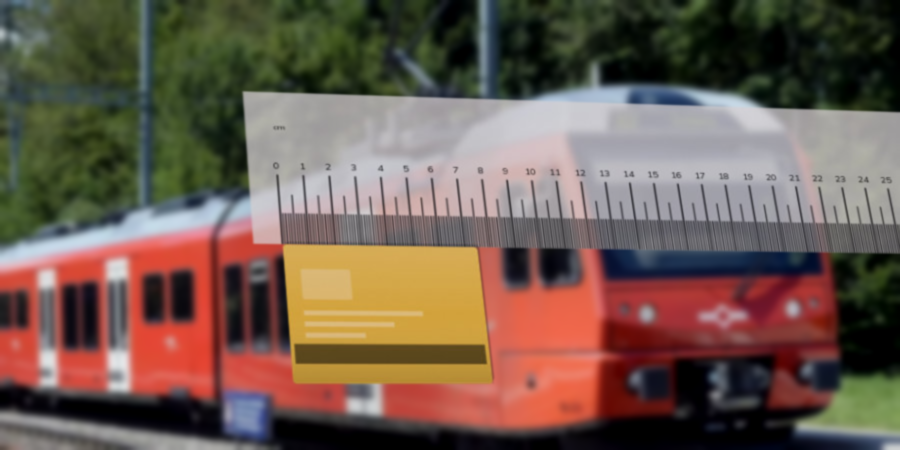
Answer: {"value": 7.5, "unit": "cm"}
